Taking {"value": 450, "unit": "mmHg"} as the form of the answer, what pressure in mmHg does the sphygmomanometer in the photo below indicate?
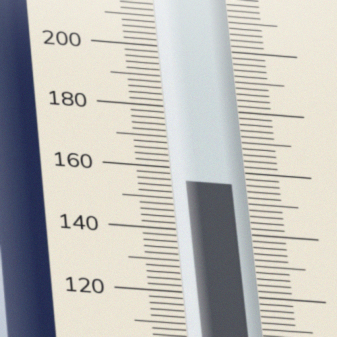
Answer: {"value": 156, "unit": "mmHg"}
